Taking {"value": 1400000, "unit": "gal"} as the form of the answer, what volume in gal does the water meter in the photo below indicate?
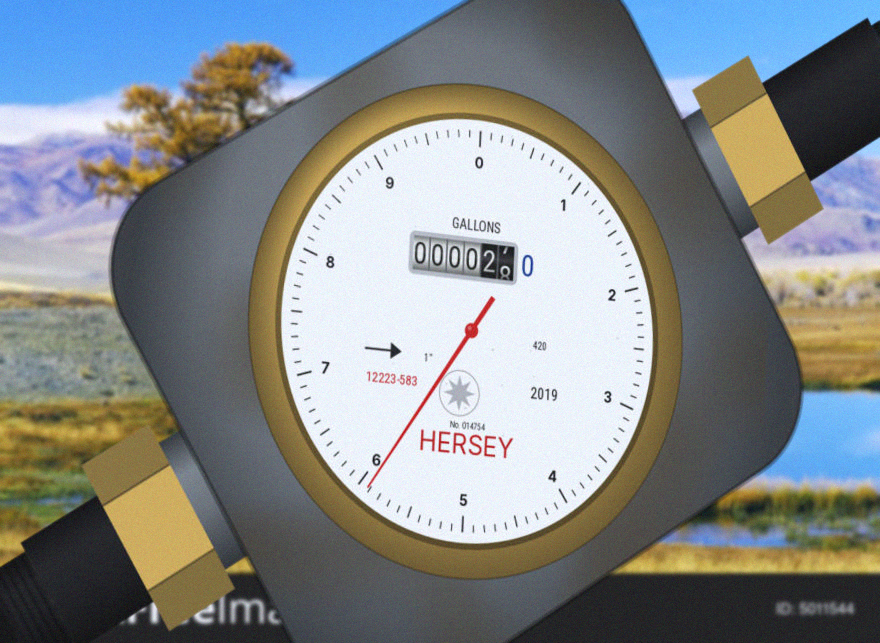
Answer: {"value": 275.9, "unit": "gal"}
